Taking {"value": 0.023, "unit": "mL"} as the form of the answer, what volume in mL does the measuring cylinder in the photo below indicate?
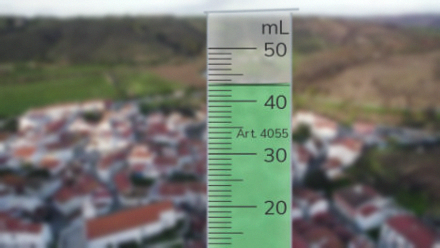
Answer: {"value": 43, "unit": "mL"}
